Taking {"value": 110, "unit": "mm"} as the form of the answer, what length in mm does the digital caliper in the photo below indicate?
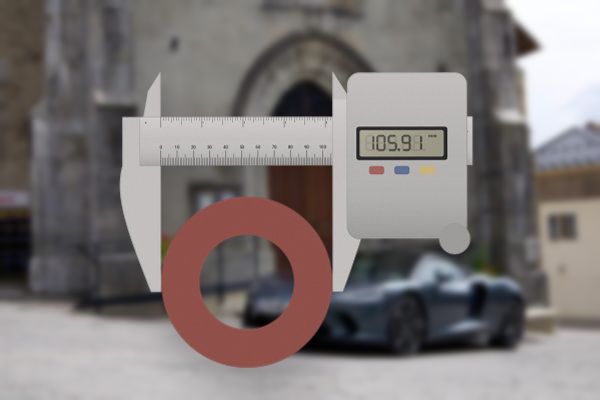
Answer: {"value": 105.91, "unit": "mm"}
